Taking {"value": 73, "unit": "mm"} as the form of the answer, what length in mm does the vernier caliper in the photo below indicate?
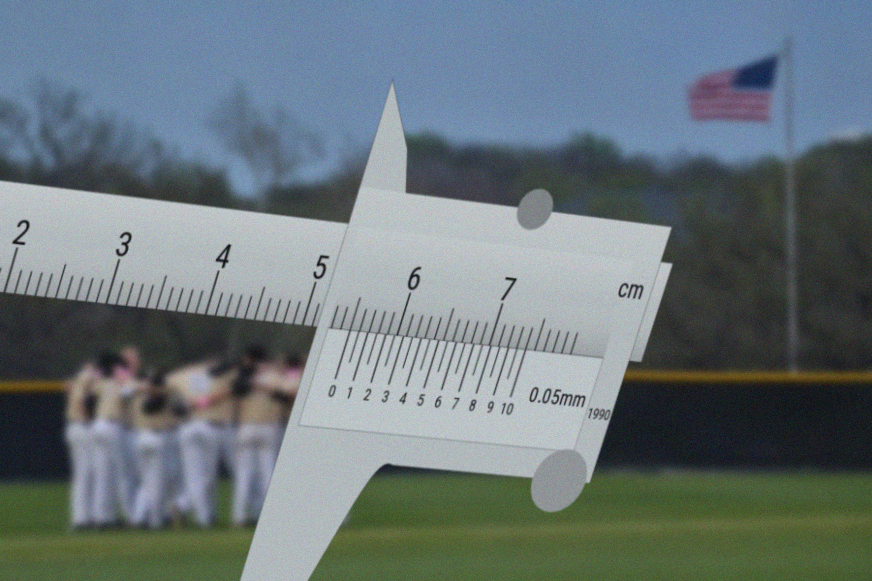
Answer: {"value": 55.0, "unit": "mm"}
